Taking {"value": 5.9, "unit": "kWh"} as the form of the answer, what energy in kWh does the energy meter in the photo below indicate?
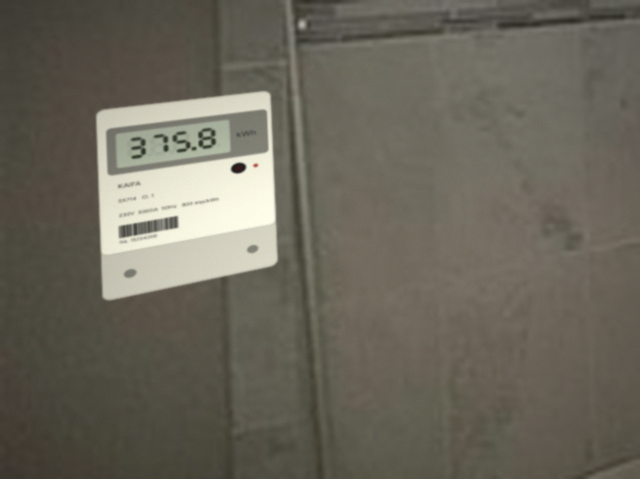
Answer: {"value": 375.8, "unit": "kWh"}
